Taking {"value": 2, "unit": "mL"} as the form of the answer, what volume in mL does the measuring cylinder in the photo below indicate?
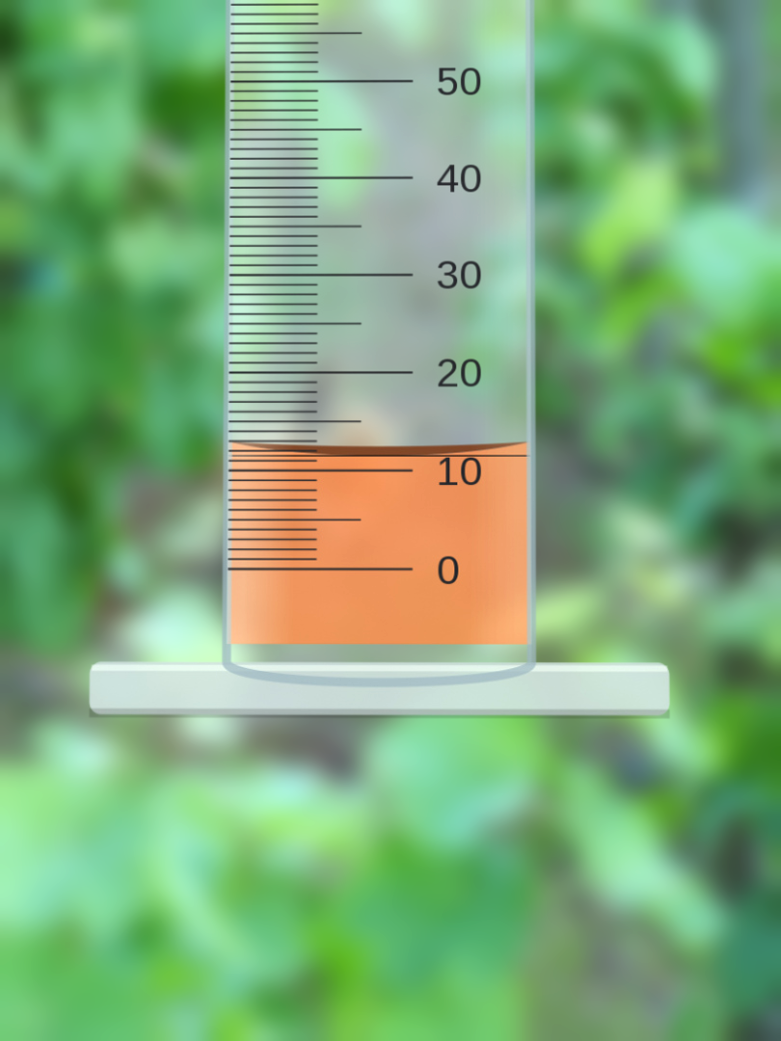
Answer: {"value": 11.5, "unit": "mL"}
